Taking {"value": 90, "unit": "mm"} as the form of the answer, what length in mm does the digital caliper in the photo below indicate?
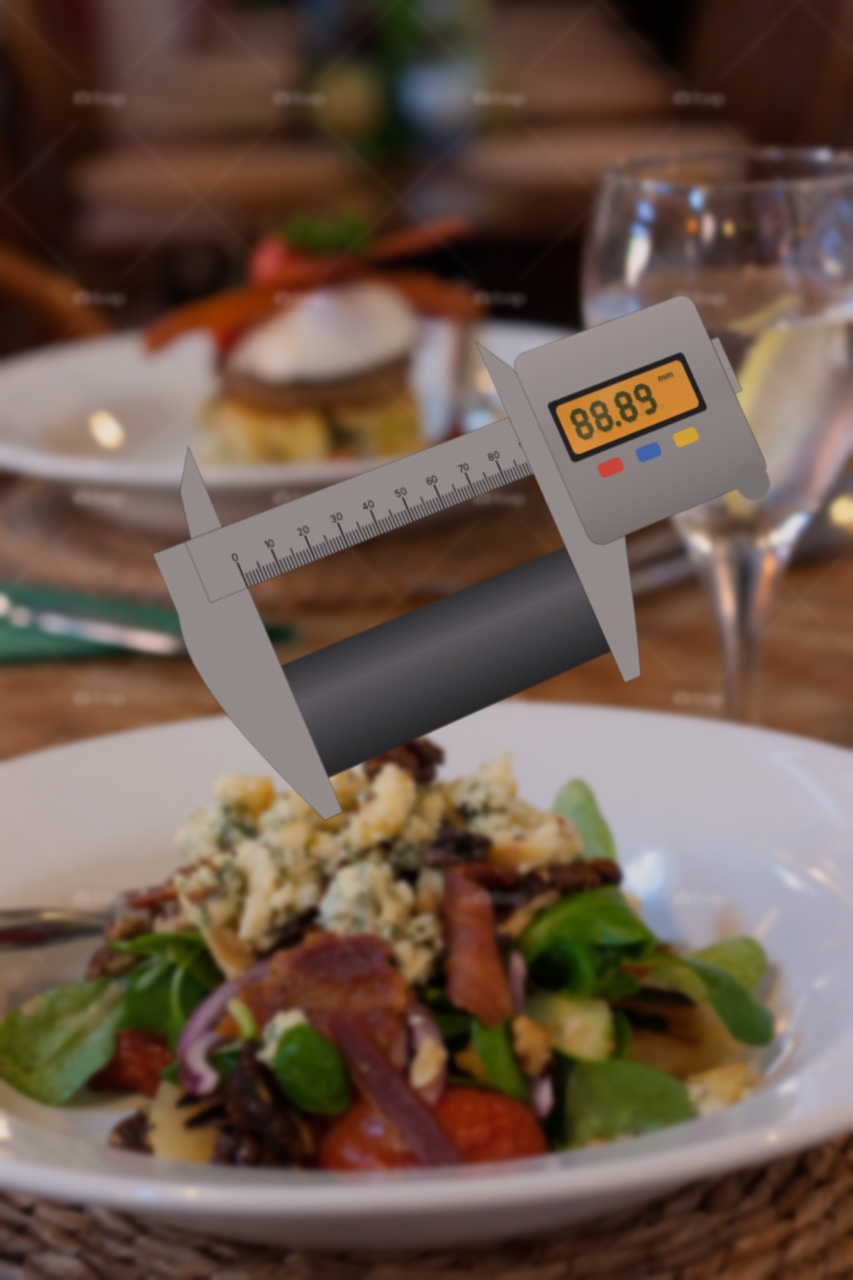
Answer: {"value": 88.89, "unit": "mm"}
